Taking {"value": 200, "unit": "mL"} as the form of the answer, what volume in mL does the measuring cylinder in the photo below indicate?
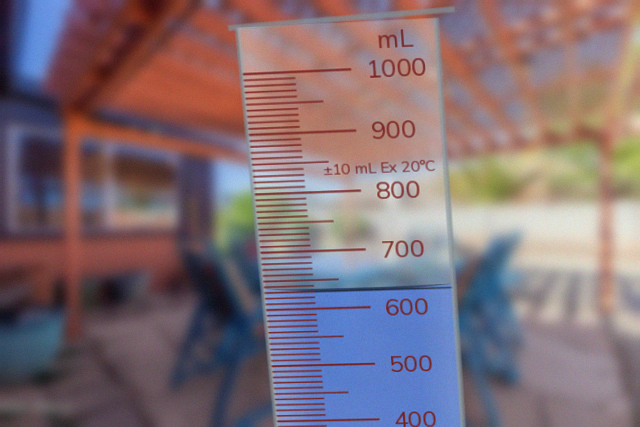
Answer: {"value": 630, "unit": "mL"}
